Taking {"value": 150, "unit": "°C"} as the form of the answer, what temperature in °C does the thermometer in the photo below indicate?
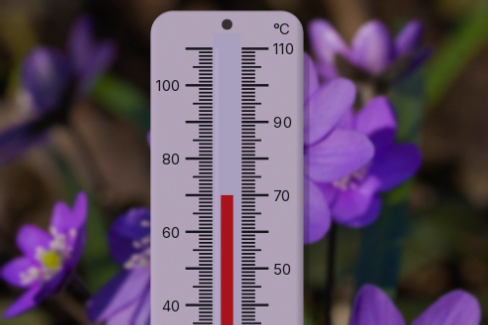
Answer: {"value": 70, "unit": "°C"}
